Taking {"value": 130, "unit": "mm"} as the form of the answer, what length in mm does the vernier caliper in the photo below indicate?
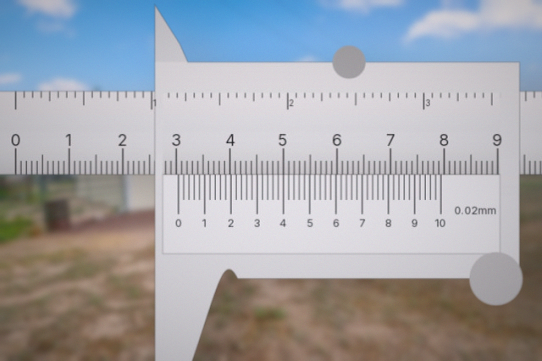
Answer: {"value": 30.4, "unit": "mm"}
